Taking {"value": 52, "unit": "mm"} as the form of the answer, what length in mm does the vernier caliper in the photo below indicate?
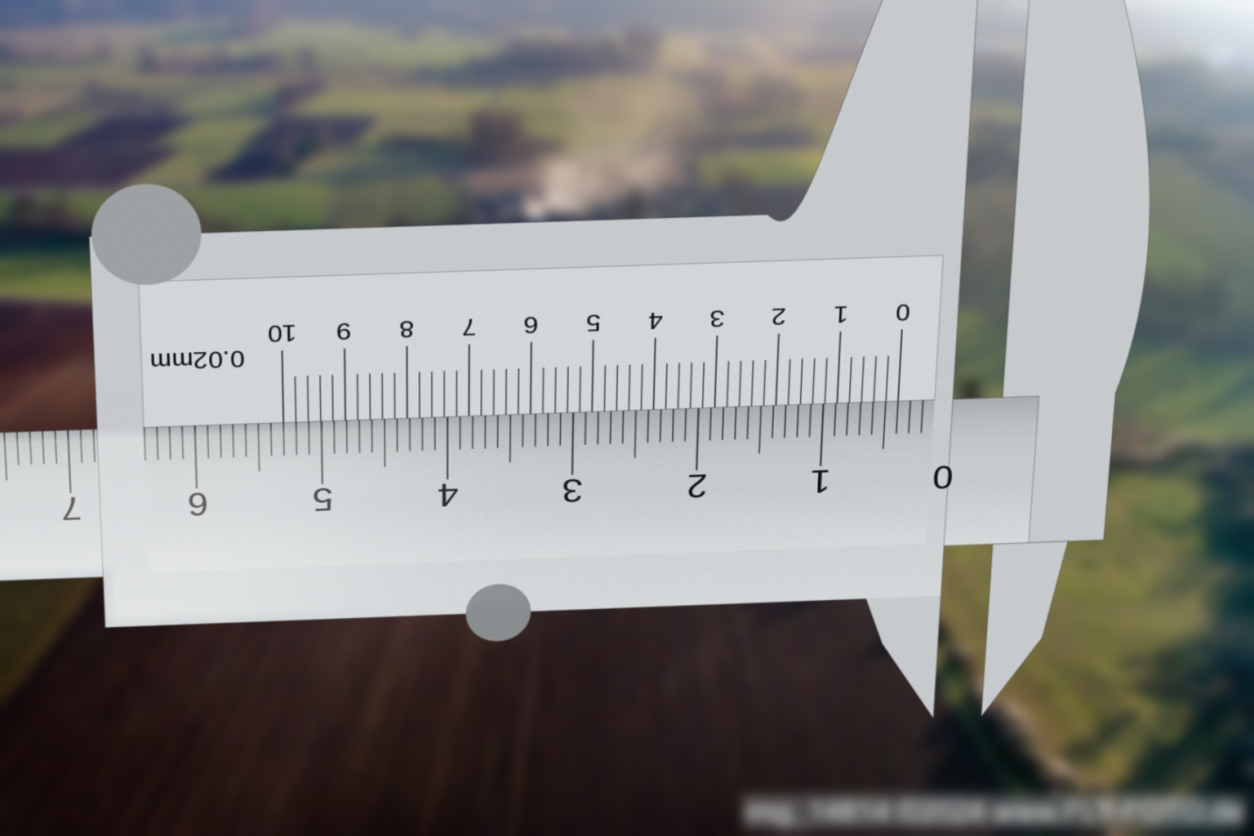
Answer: {"value": 4.0, "unit": "mm"}
